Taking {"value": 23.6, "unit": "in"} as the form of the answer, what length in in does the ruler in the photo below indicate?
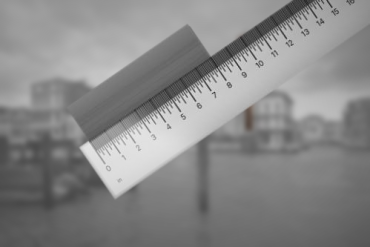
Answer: {"value": 8, "unit": "in"}
